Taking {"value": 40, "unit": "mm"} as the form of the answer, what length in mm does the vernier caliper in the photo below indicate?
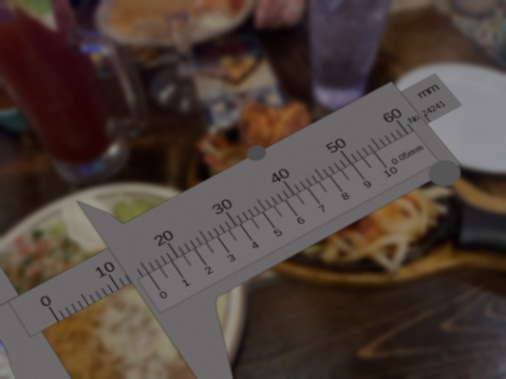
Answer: {"value": 15.0, "unit": "mm"}
